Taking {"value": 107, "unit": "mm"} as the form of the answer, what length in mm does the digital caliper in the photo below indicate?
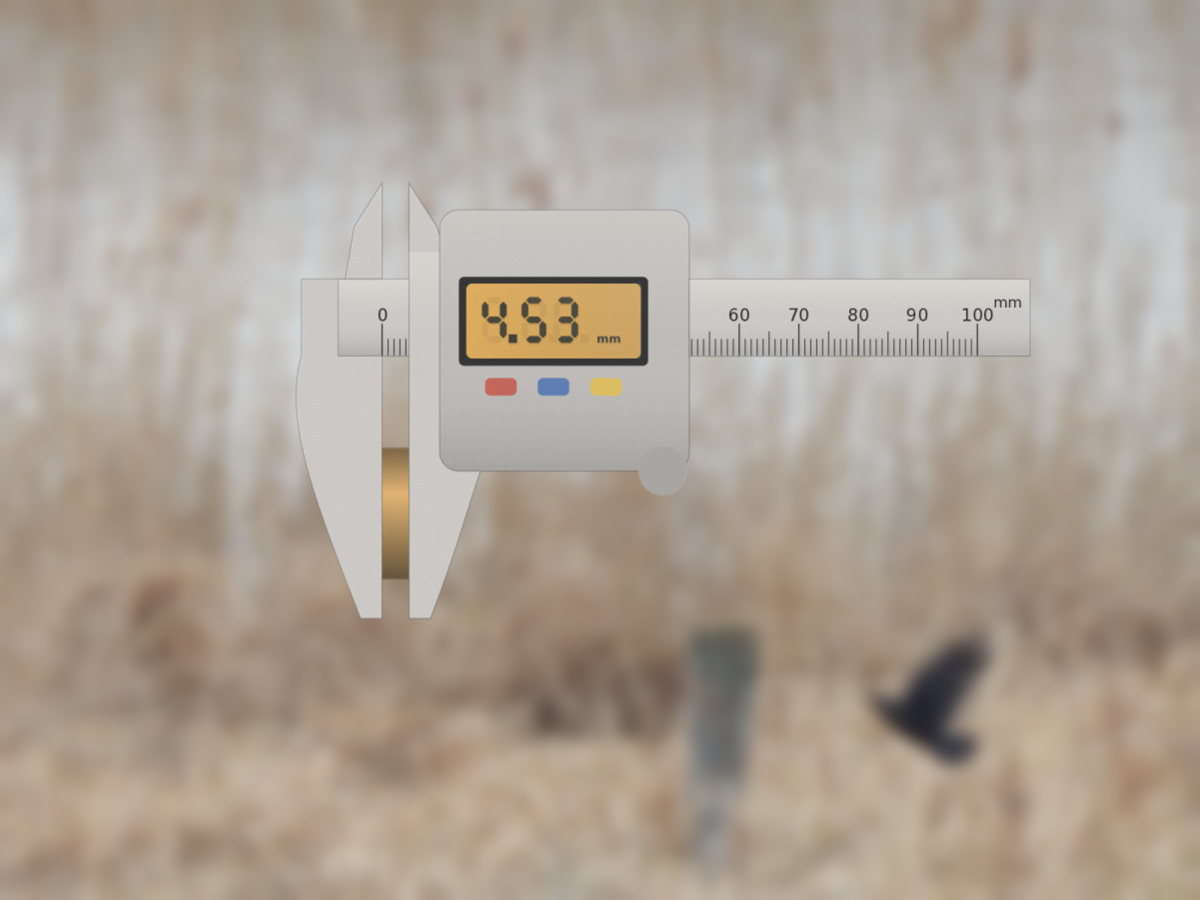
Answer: {"value": 4.53, "unit": "mm"}
